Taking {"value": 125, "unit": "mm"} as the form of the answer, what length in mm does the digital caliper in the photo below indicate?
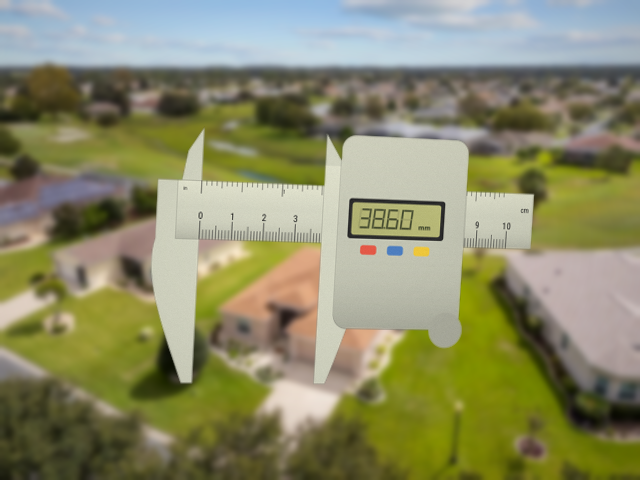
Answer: {"value": 38.60, "unit": "mm"}
